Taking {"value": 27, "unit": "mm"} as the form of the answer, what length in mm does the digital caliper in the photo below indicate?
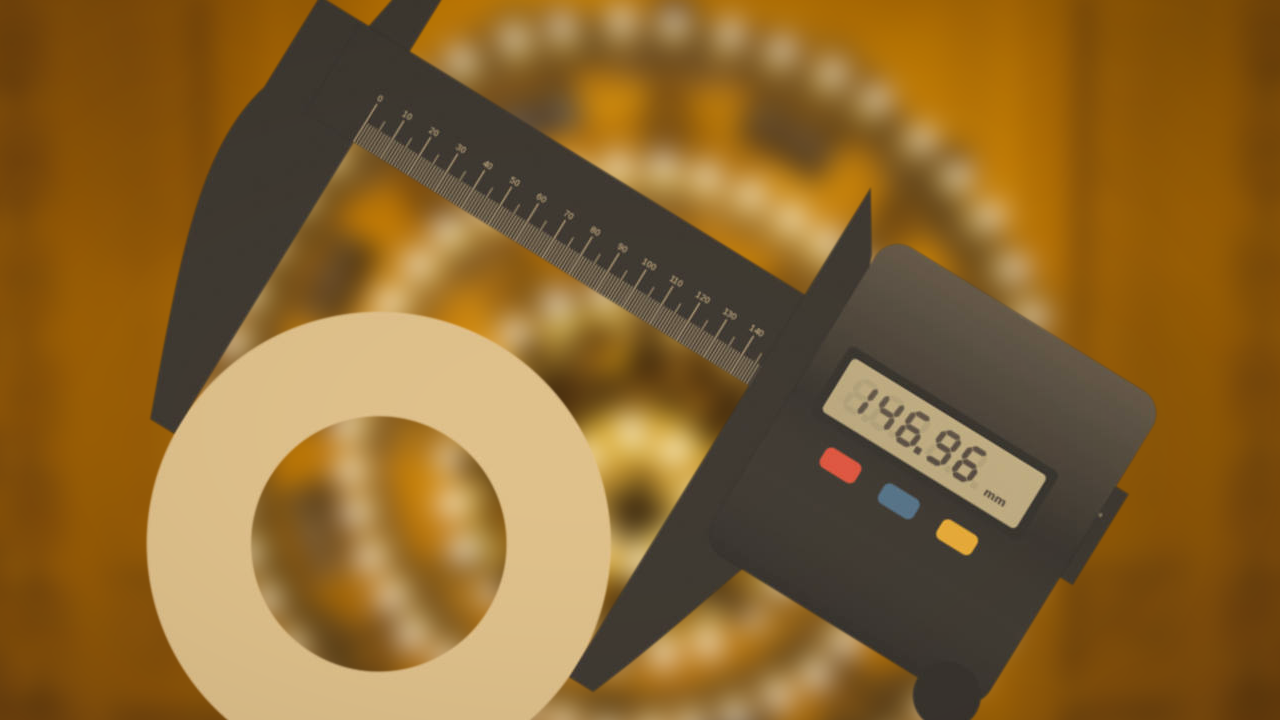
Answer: {"value": 146.96, "unit": "mm"}
